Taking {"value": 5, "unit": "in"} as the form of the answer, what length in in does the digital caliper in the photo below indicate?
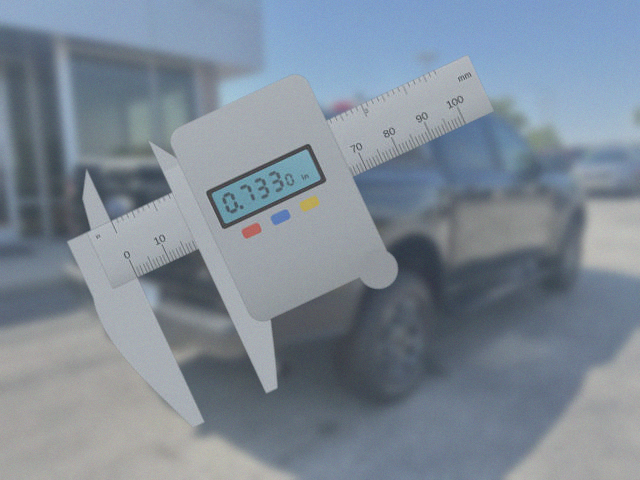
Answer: {"value": 0.7330, "unit": "in"}
